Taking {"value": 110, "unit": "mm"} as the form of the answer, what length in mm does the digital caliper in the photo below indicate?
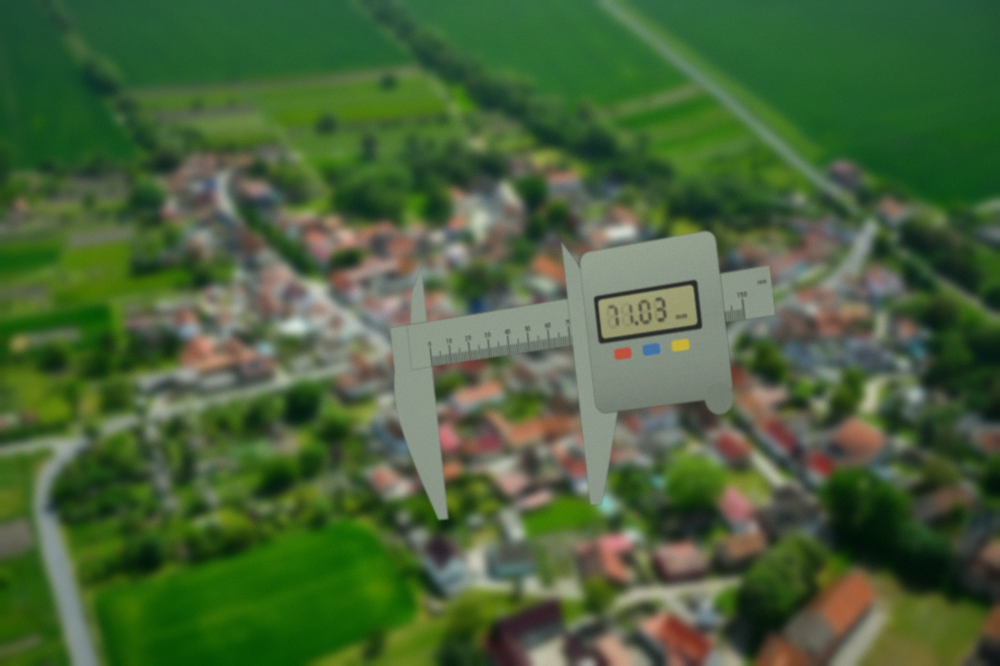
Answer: {"value": 71.03, "unit": "mm"}
